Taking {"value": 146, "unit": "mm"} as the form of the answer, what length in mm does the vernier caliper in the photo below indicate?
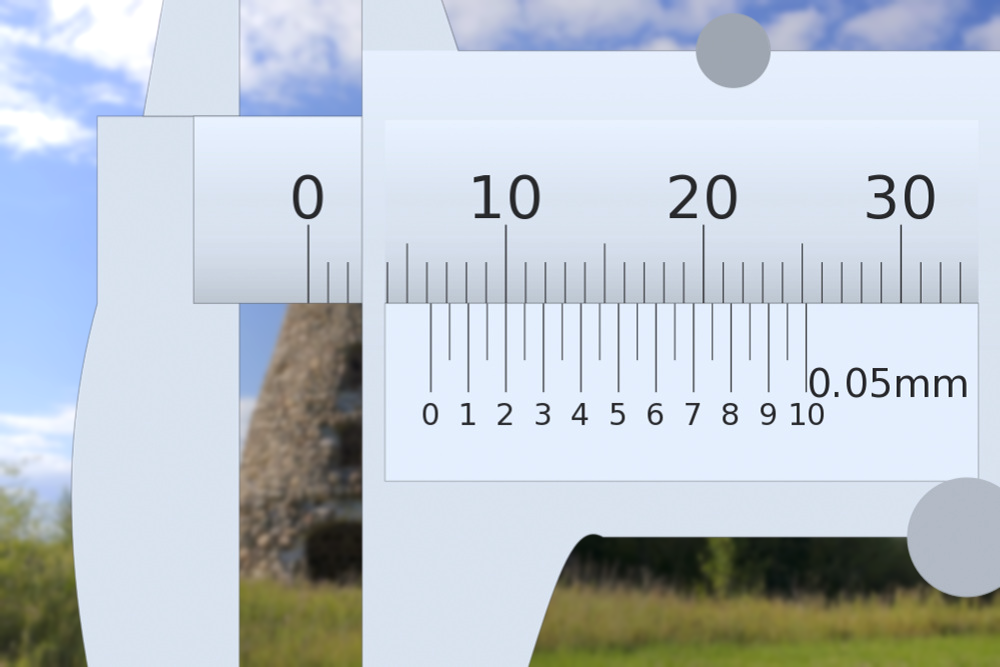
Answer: {"value": 6.2, "unit": "mm"}
